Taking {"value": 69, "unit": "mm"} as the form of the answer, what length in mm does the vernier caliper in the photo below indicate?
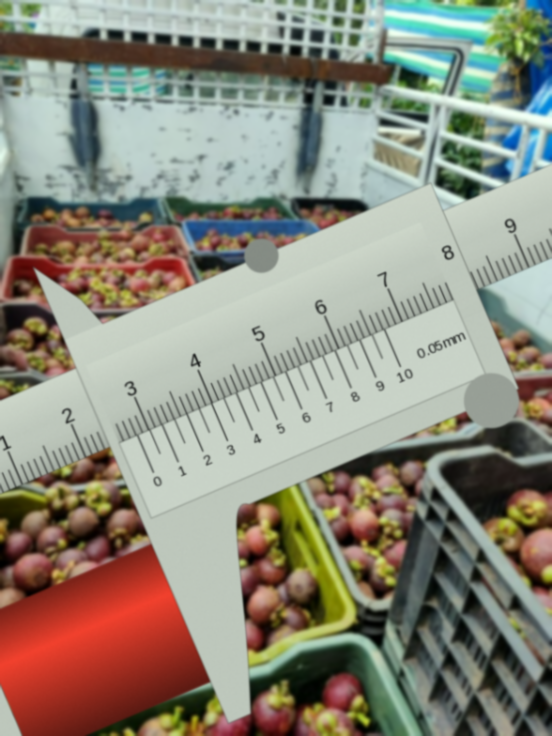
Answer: {"value": 28.2, "unit": "mm"}
